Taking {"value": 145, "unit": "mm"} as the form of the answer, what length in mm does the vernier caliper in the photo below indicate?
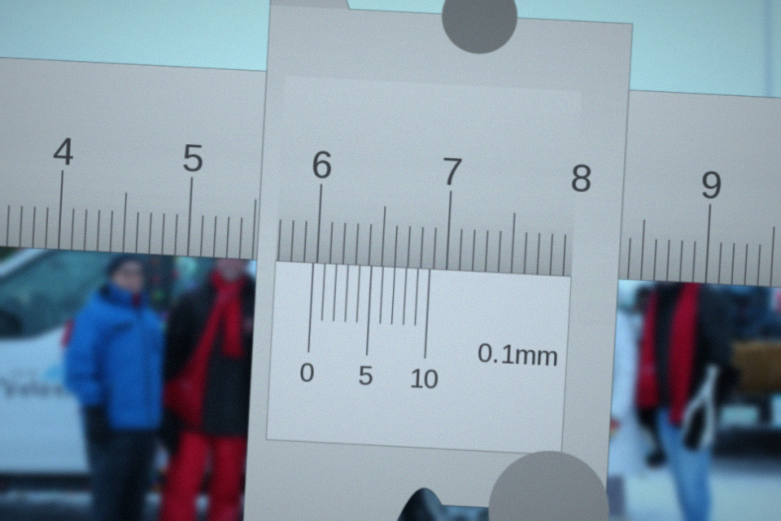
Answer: {"value": 59.7, "unit": "mm"}
